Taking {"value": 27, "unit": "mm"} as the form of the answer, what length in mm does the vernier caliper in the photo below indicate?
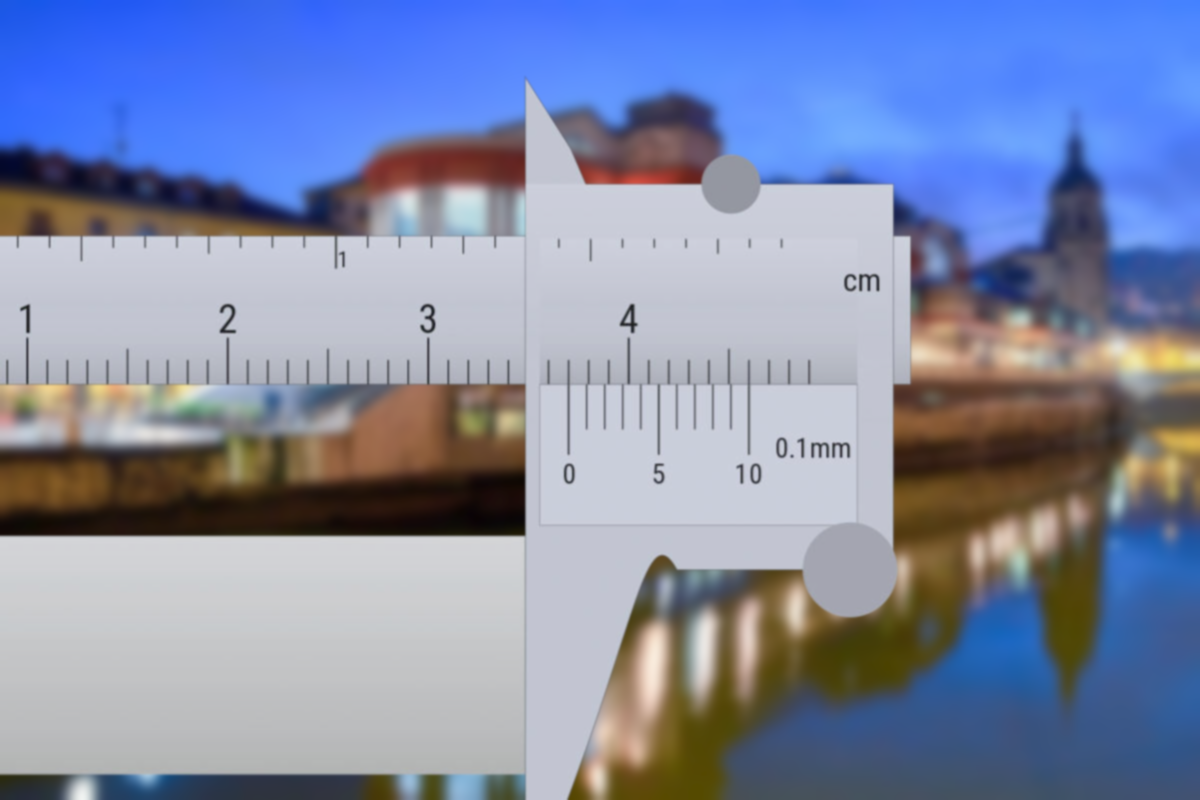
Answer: {"value": 37.0, "unit": "mm"}
